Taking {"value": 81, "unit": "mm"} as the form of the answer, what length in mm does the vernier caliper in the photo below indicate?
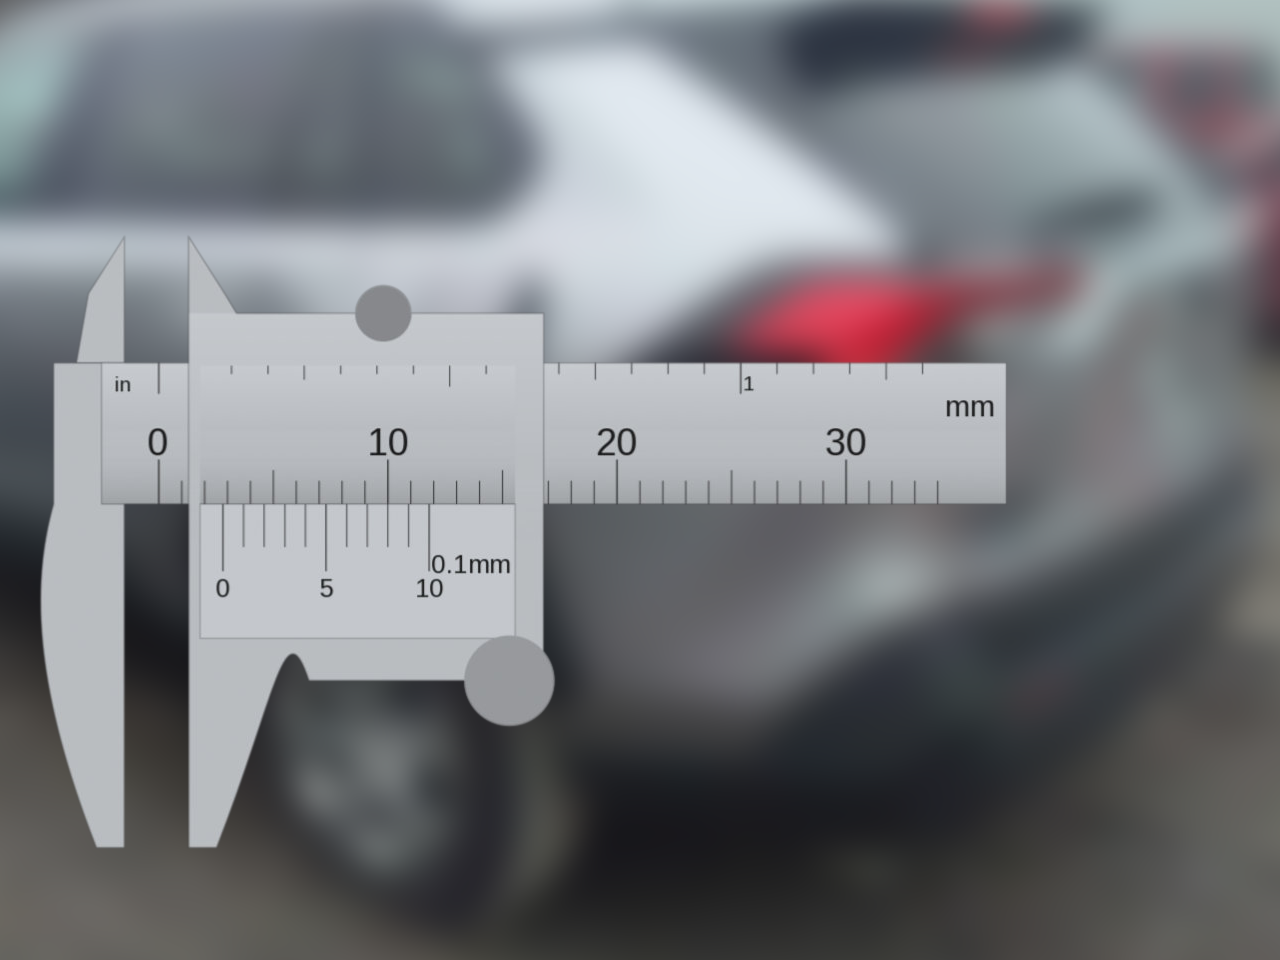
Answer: {"value": 2.8, "unit": "mm"}
